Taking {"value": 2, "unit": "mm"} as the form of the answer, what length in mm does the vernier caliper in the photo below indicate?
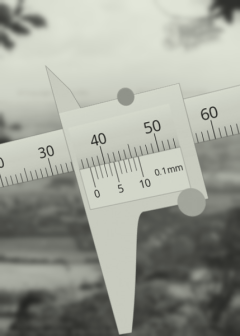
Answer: {"value": 37.2, "unit": "mm"}
